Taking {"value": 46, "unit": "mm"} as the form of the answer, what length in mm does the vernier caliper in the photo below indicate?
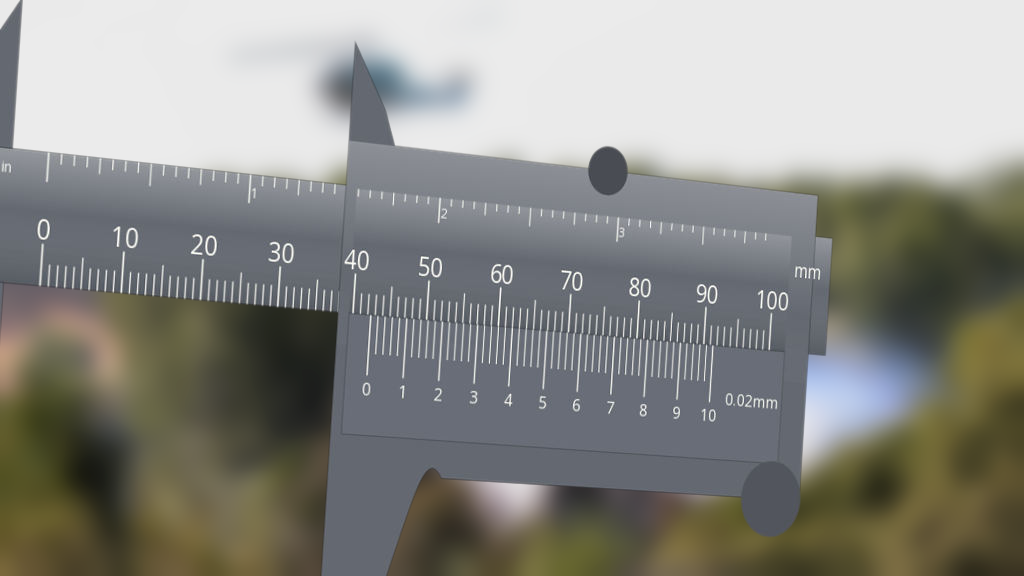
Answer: {"value": 42.4, "unit": "mm"}
